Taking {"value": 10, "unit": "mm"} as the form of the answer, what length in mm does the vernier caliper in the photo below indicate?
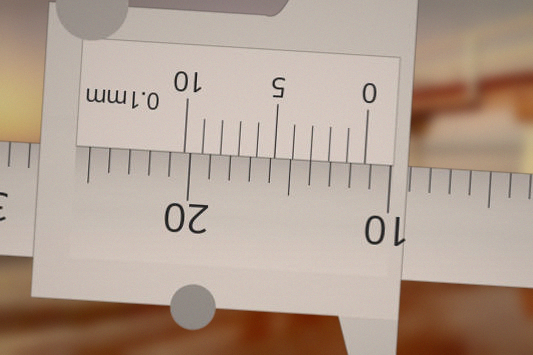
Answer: {"value": 11.3, "unit": "mm"}
